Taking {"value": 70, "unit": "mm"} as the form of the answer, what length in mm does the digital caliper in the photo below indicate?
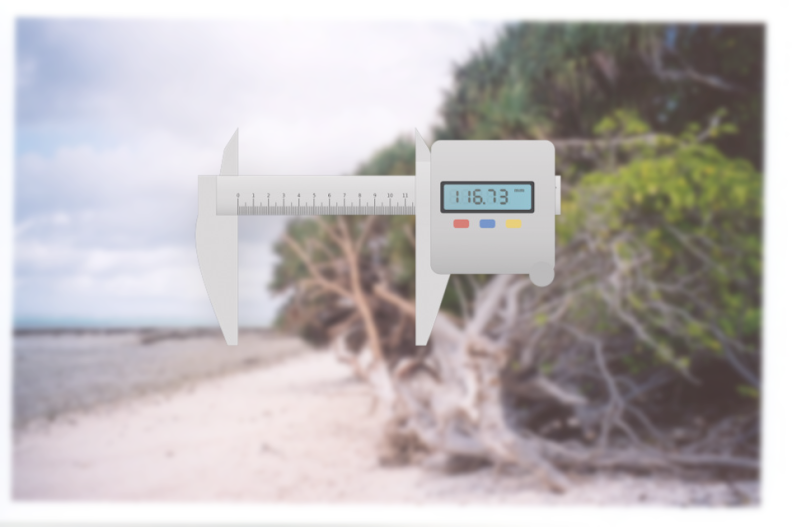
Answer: {"value": 116.73, "unit": "mm"}
